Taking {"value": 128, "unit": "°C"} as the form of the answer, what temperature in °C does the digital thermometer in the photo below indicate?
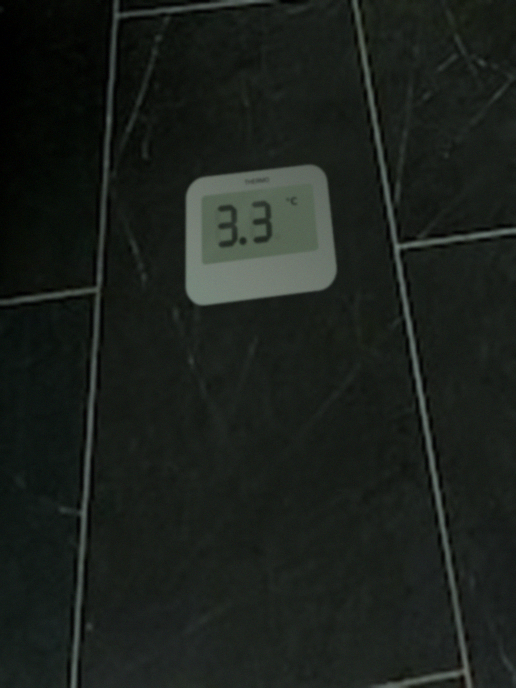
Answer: {"value": 3.3, "unit": "°C"}
